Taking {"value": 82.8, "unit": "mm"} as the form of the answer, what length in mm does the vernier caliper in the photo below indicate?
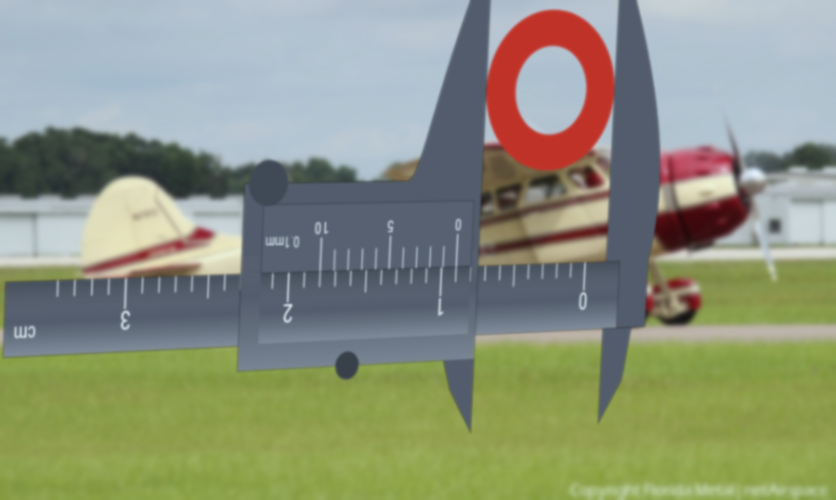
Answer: {"value": 9.0, "unit": "mm"}
